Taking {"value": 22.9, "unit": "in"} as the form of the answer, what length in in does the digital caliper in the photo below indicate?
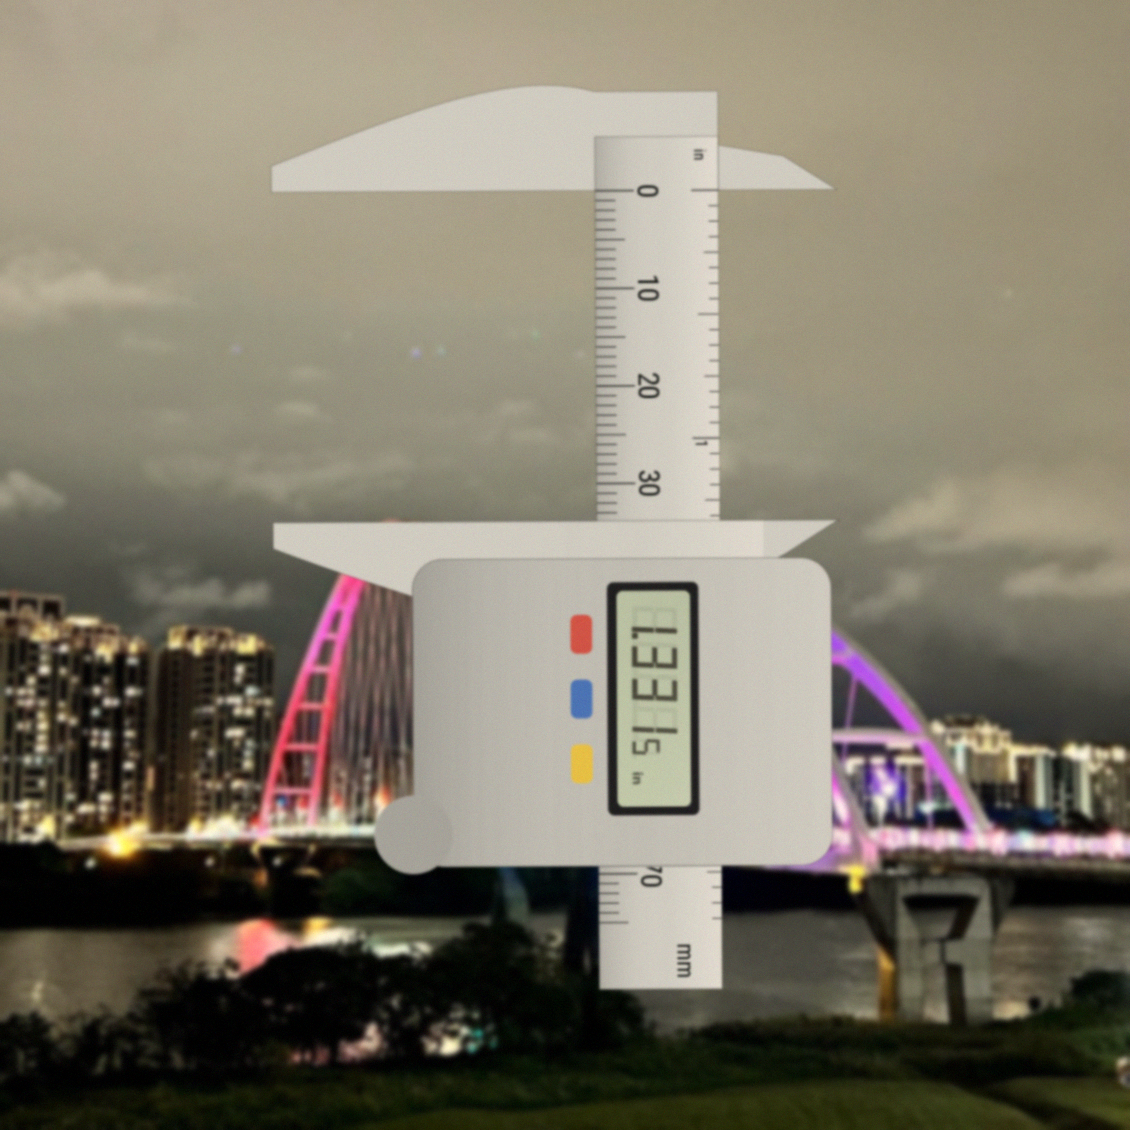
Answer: {"value": 1.3315, "unit": "in"}
